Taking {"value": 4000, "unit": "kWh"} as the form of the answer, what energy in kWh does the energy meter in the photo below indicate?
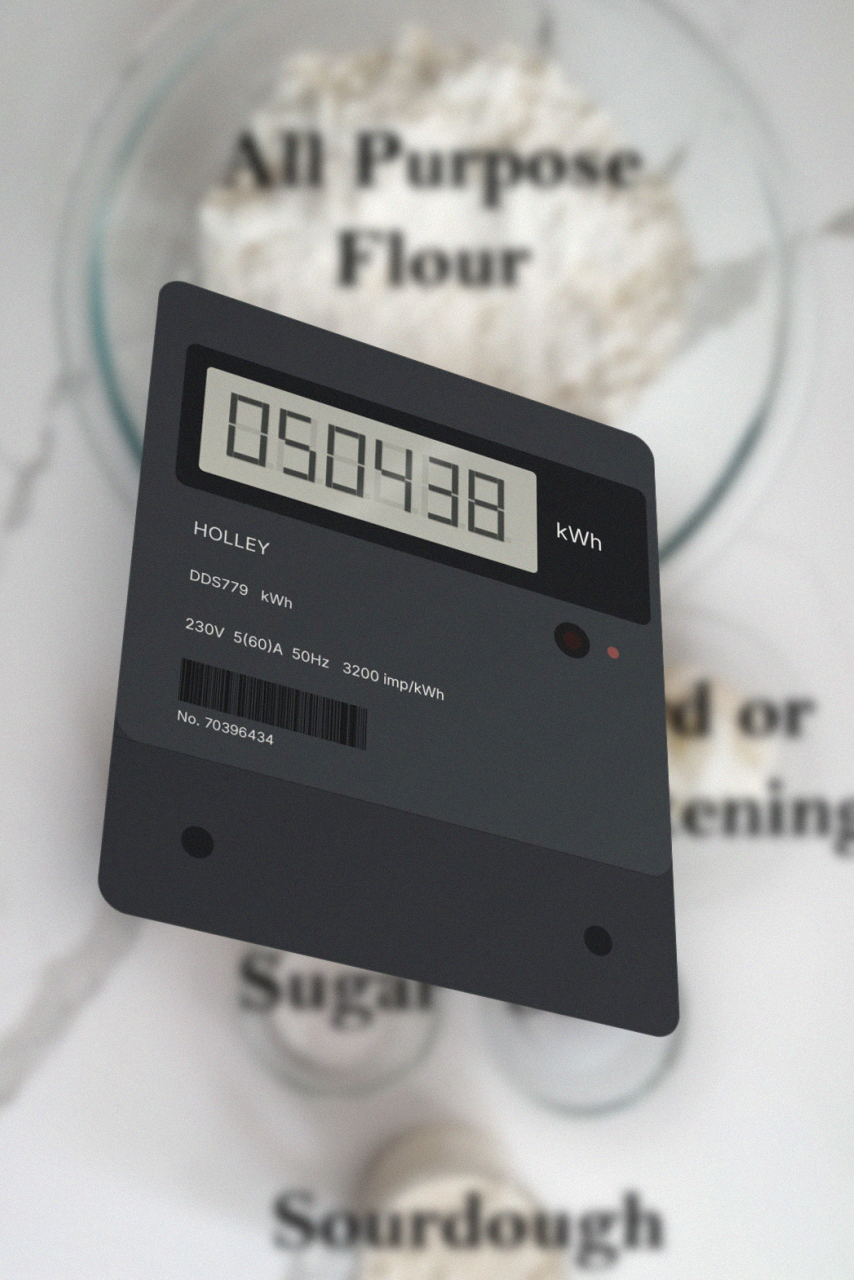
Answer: {"value": 50438, "unit": "kWh"}
